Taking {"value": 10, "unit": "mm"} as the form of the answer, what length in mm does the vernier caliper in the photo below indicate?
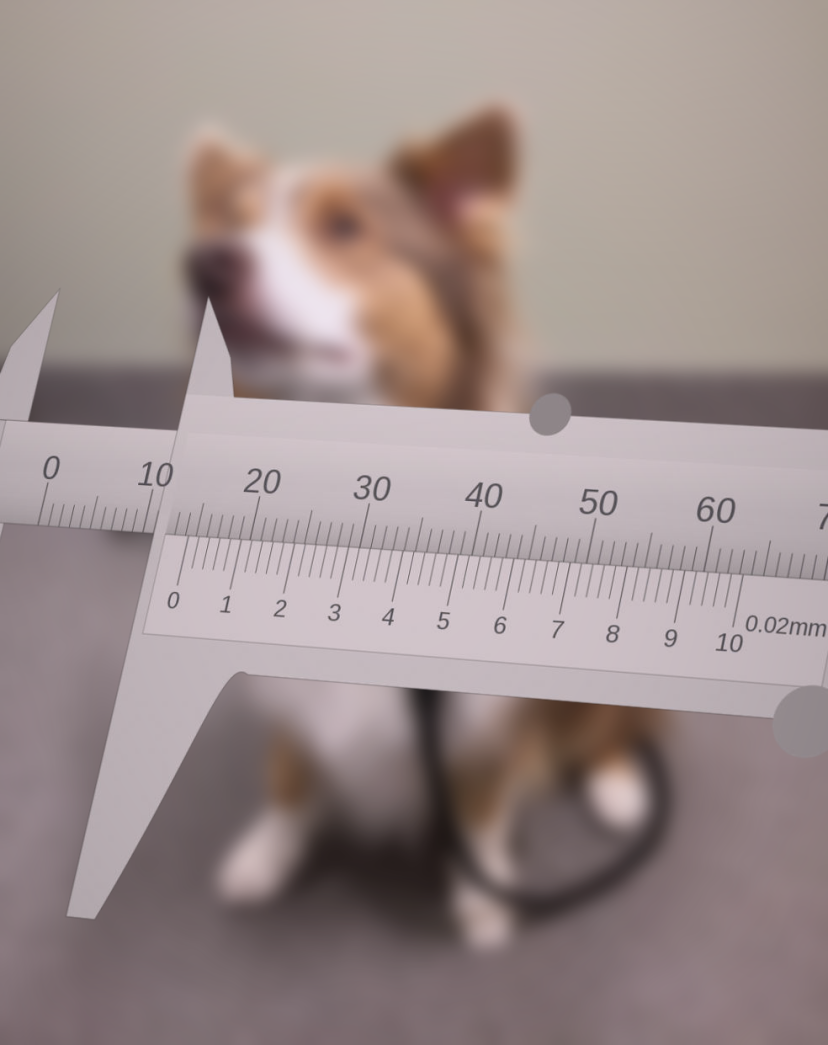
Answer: {"value": 14.3, "unit": "mm"}
